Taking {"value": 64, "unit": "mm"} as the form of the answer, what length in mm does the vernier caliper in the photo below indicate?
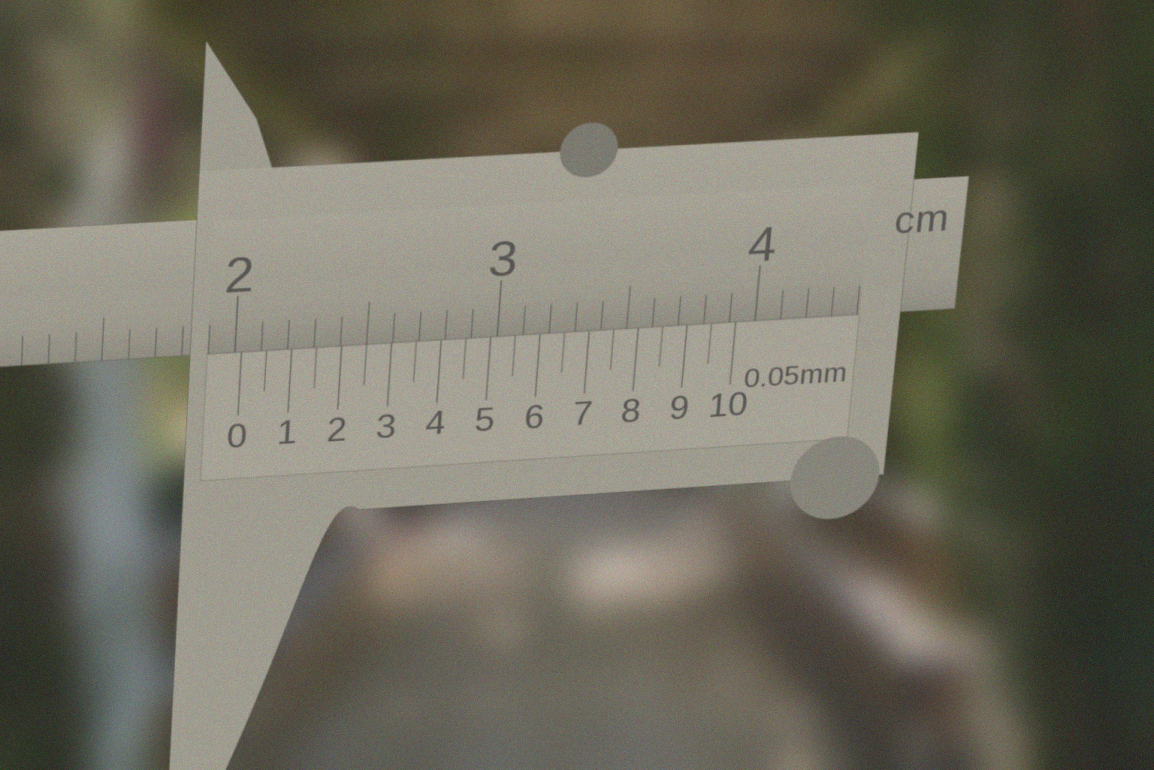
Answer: {"value": 20.25, "unit": "mm"}
